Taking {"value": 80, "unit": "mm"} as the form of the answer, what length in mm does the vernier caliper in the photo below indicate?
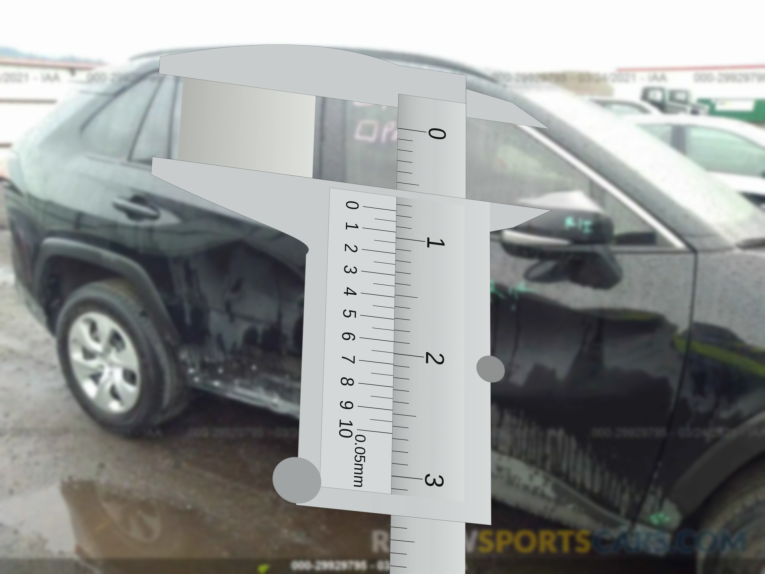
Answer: {"value": 7.6, "unit": "mm"}
